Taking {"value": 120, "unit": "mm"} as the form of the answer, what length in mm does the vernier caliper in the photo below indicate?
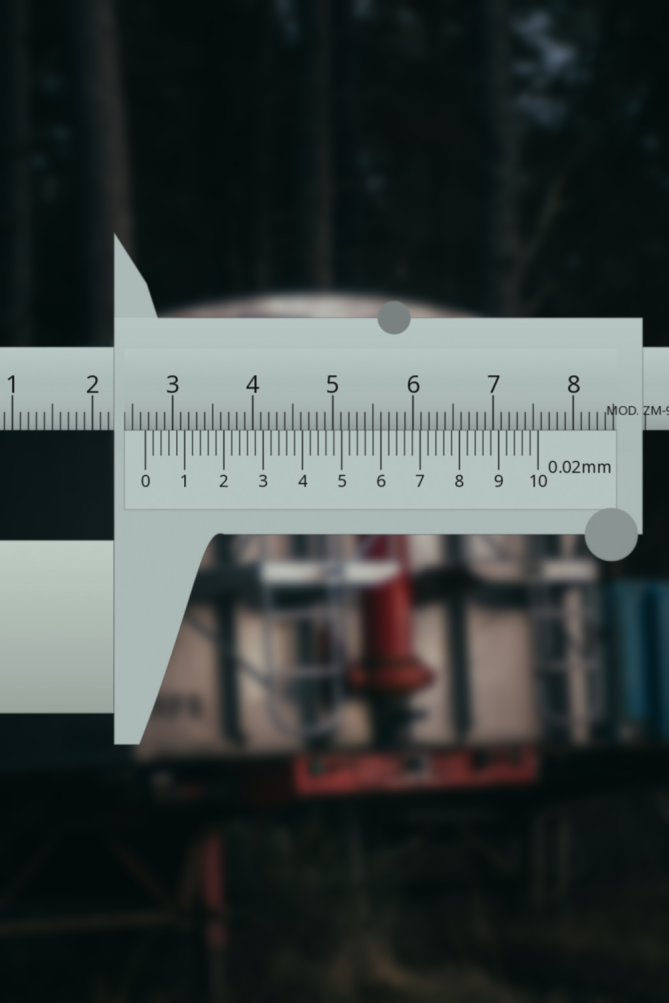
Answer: {"value": 26.6, "unit": "mm"}
